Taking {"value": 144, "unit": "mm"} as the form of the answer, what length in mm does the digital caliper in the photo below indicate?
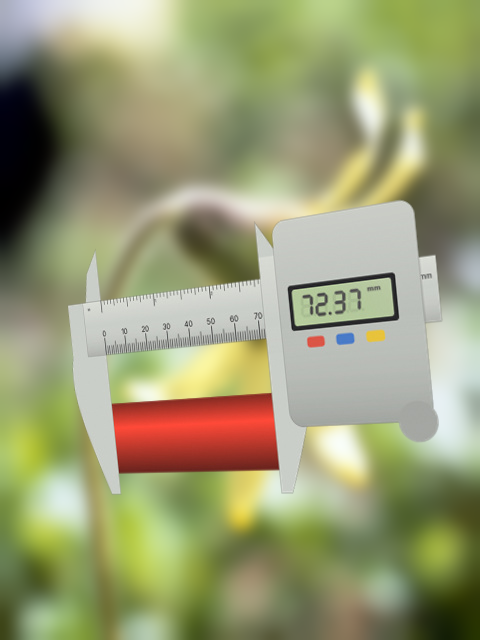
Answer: {"value": 72.37, "unit": "mm"}
